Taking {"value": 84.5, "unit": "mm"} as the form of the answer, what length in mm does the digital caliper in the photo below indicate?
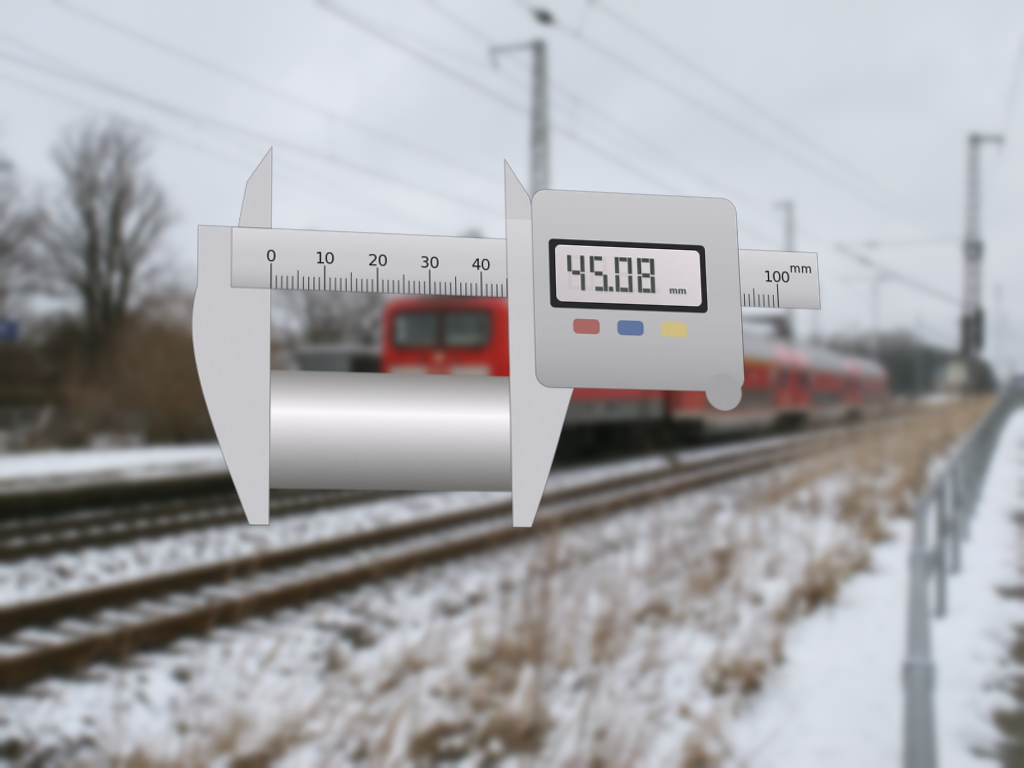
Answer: {"value": 45.08, "unit": "mm"}
